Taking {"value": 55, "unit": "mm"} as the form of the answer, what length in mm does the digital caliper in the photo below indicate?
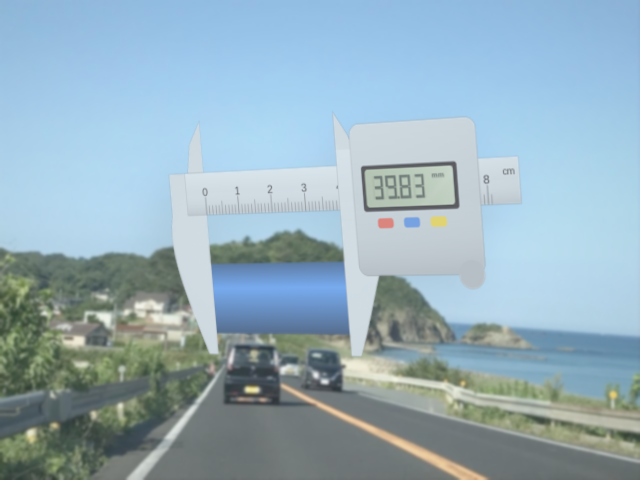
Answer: {"value": 39.83, "unit": "mm"}
